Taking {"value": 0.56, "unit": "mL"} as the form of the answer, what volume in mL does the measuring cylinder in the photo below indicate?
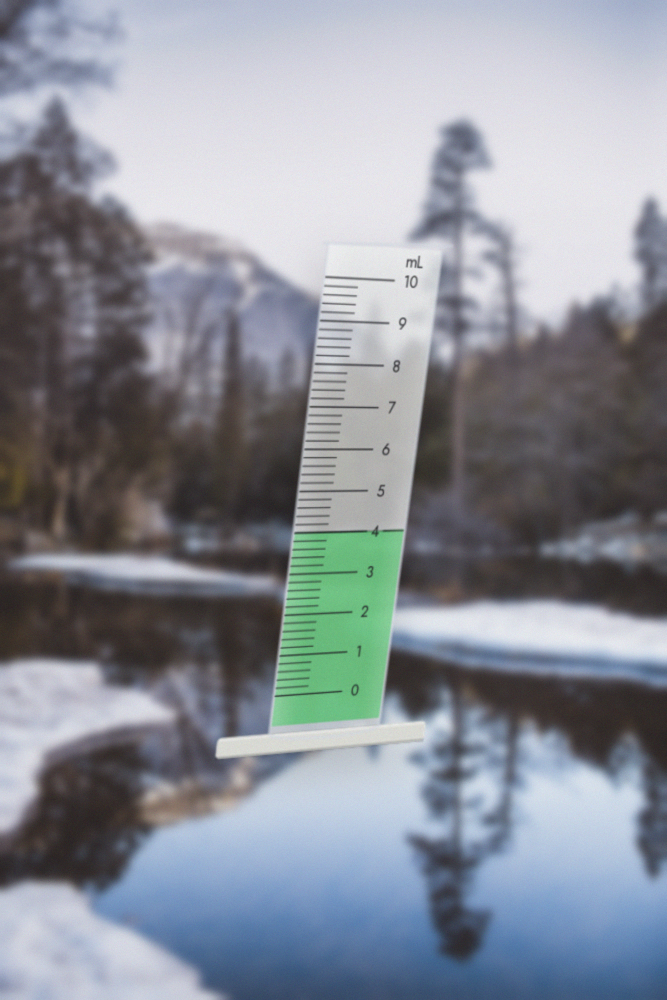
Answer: {"value": 4, "unit": "mL"}
